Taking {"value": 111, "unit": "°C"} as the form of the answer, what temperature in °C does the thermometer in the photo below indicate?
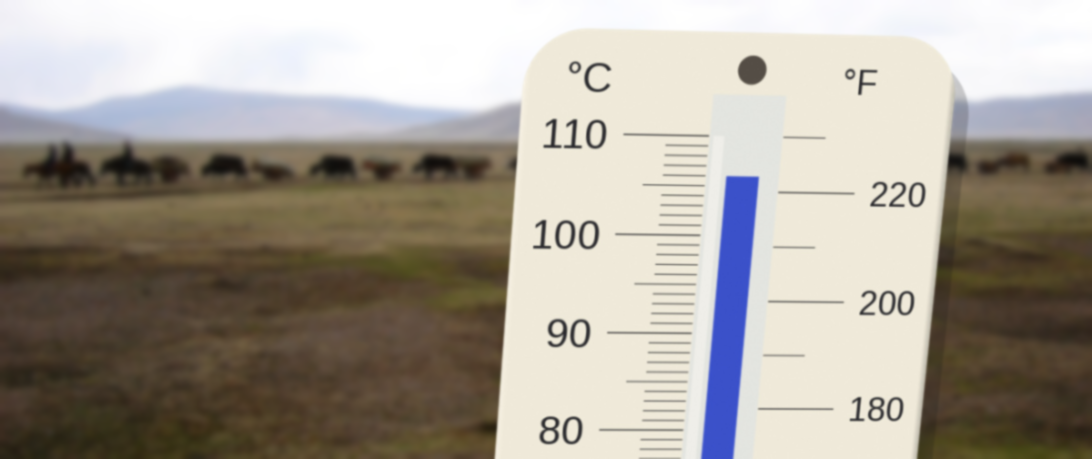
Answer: {"value": 106, "unit": "°C"}
